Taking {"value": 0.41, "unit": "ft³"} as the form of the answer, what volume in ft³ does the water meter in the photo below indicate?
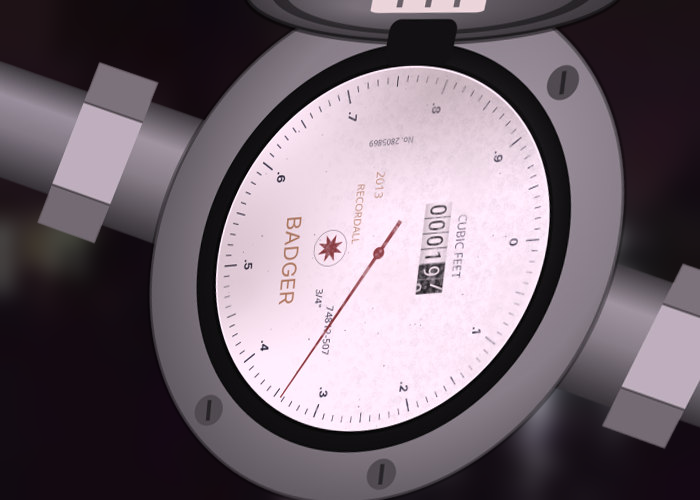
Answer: {"value": 197.34, "unit": "ft³"}
